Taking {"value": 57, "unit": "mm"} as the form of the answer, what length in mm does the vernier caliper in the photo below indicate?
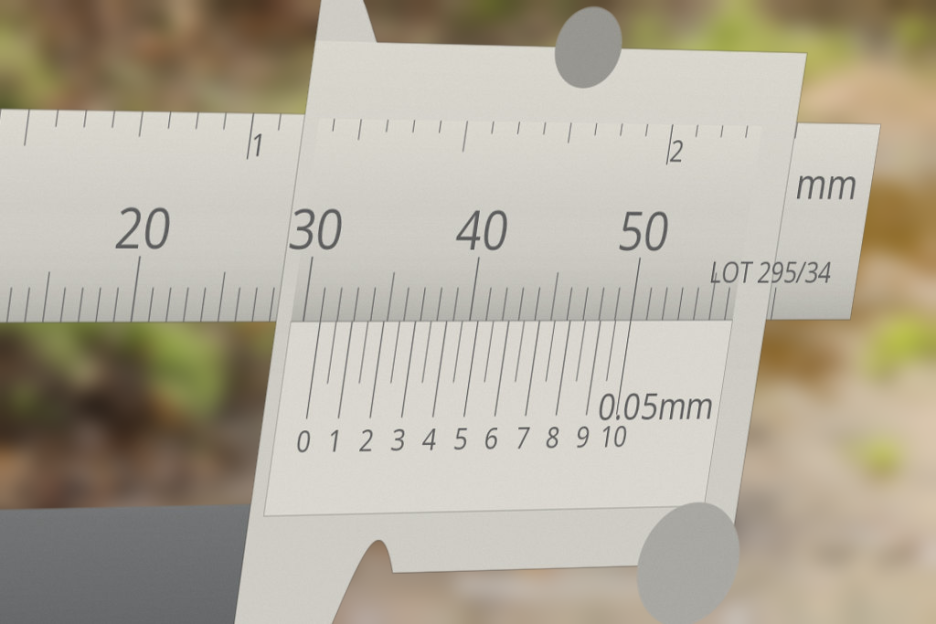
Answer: {"value": 31.0, "unit": "mm"}
